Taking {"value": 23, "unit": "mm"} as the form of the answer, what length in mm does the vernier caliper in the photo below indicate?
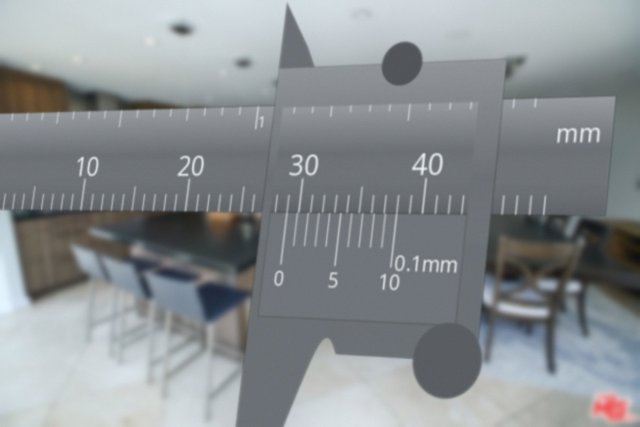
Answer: {"value": 29.0, "unit": "mm"}
